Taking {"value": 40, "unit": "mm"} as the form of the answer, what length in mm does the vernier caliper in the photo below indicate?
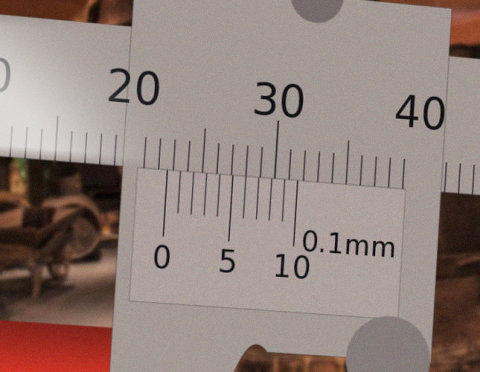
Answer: {"value": 22.6, "unit": "mm"}
